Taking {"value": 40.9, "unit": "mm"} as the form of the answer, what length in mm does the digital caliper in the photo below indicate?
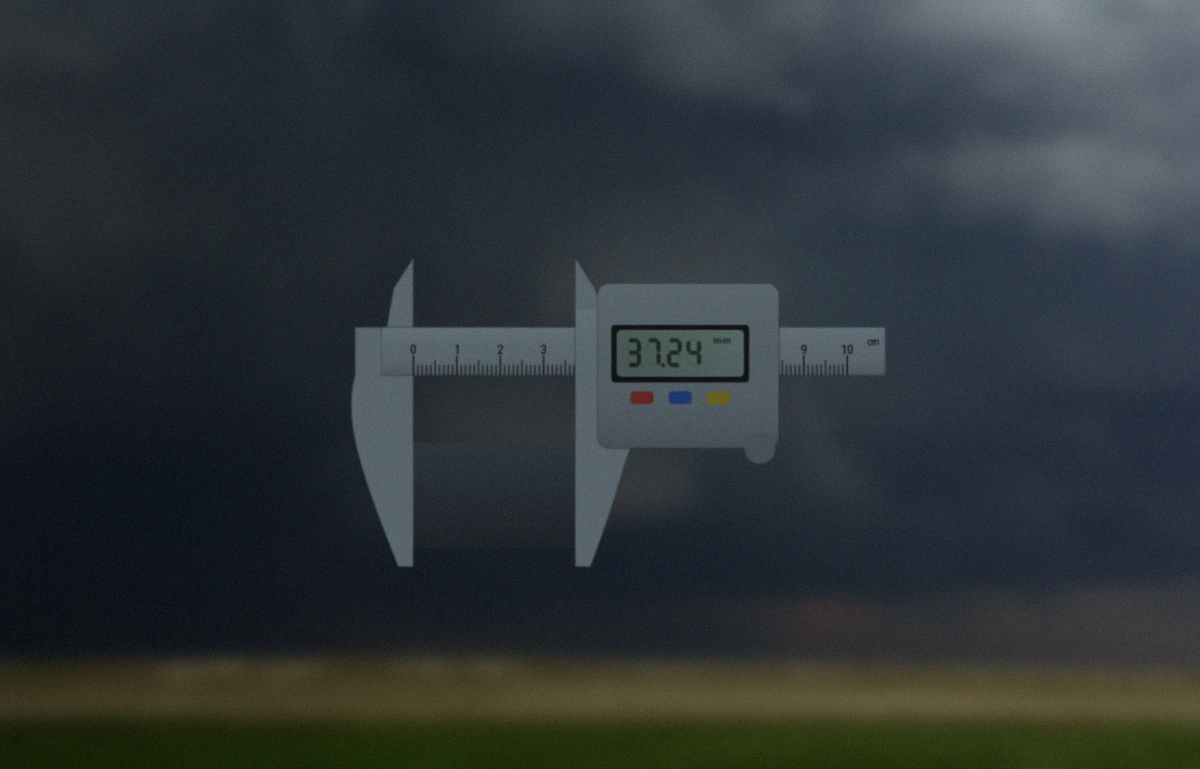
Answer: {"value": 37.24, "unit": "mm"}
